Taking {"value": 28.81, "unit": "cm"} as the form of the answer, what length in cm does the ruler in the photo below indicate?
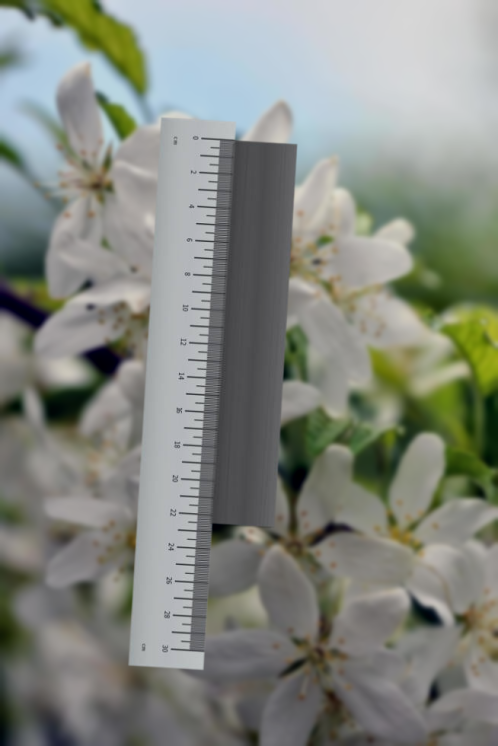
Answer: {"value": 22.5, "unit": "cm"}
